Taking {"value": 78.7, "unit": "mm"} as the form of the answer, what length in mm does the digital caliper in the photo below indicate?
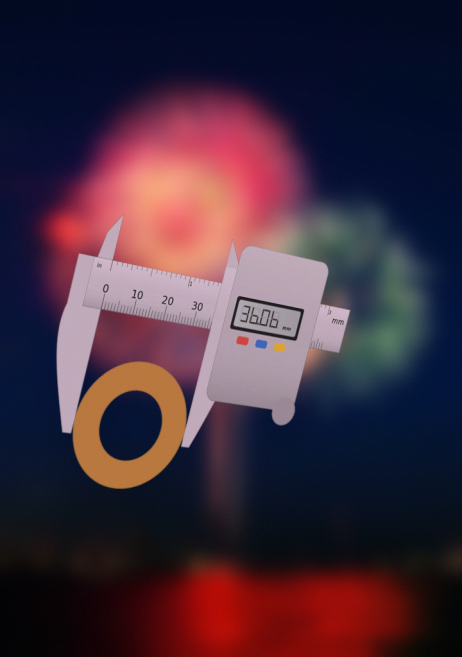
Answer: {"value": 36.06, "unit": "mm"}
